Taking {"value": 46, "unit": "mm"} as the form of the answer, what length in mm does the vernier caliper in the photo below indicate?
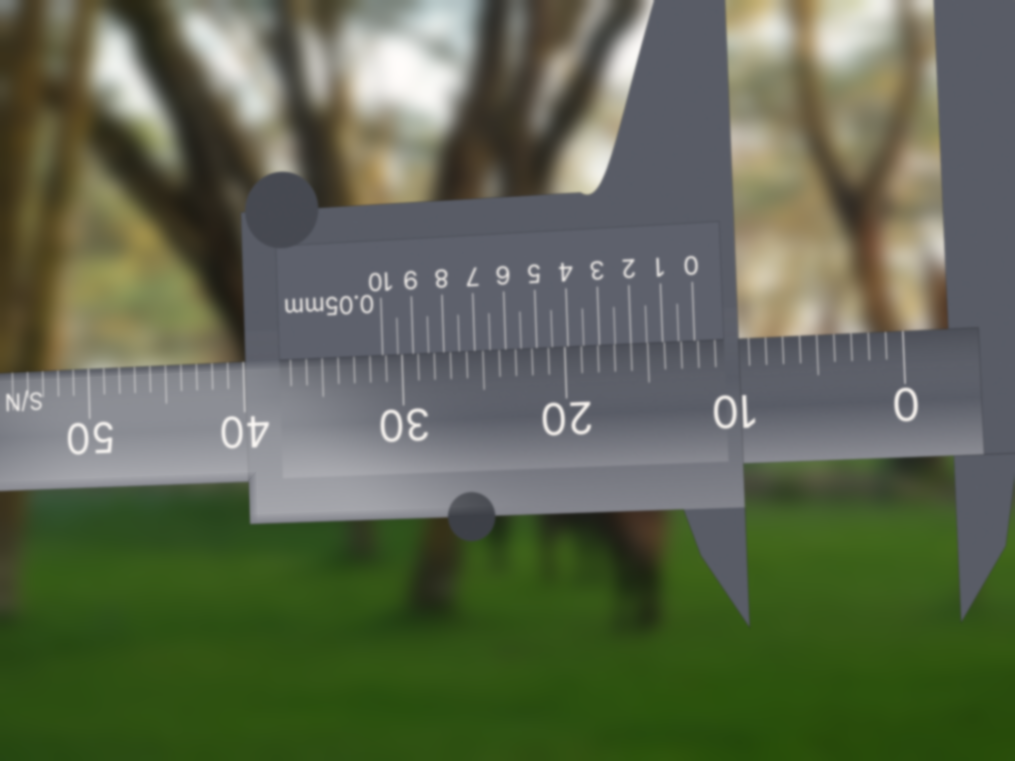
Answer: {"value": 12.2, "unit": "mm"}
